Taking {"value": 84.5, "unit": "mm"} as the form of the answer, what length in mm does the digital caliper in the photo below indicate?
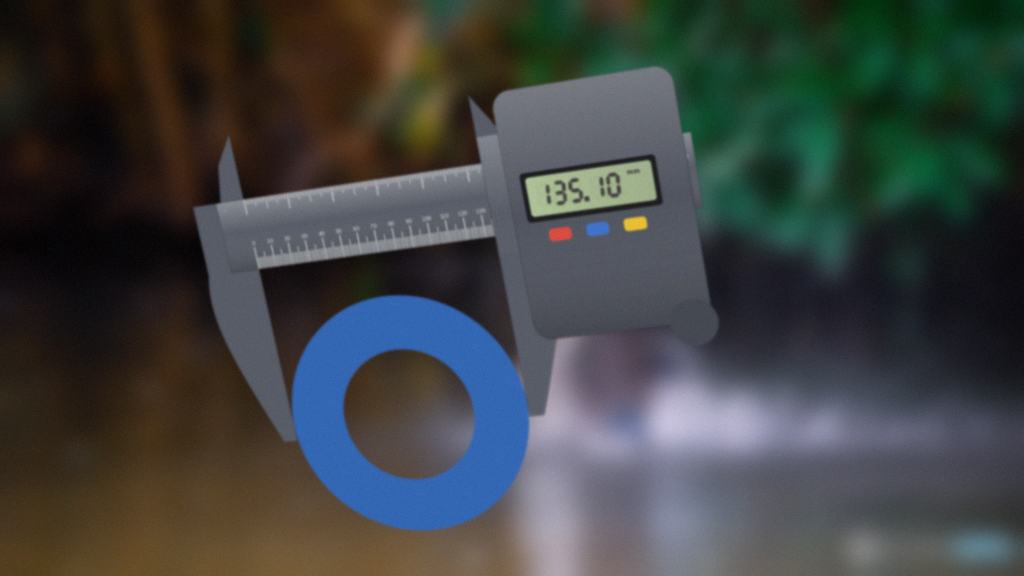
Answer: {"value": 135.10, "unit": "mm"}
